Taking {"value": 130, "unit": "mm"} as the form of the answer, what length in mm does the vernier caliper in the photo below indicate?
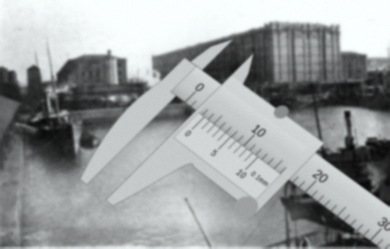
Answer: {"value": 3.4, "unit": "mm"}
